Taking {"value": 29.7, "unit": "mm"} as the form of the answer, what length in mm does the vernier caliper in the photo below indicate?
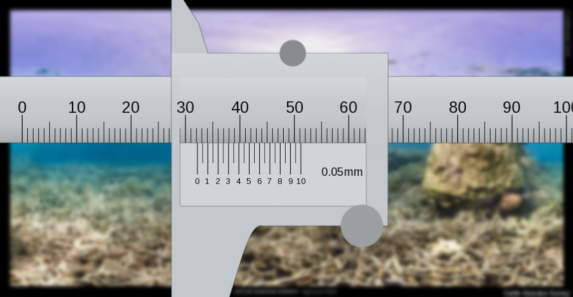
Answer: {"value": 32.2, "unit": "mm"}
